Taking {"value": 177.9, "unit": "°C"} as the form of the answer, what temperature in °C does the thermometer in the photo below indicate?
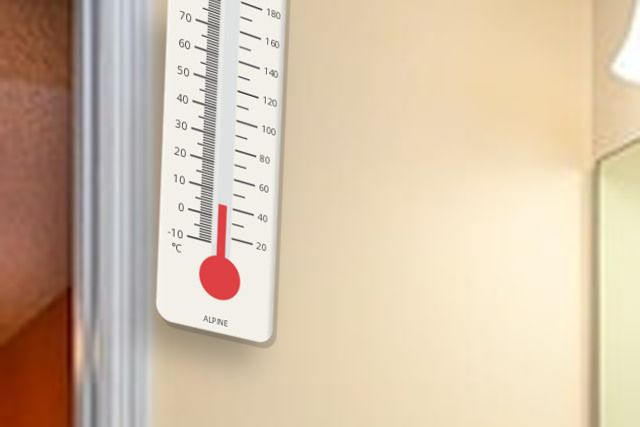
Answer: {"value": 5, "unit": "°C"}
